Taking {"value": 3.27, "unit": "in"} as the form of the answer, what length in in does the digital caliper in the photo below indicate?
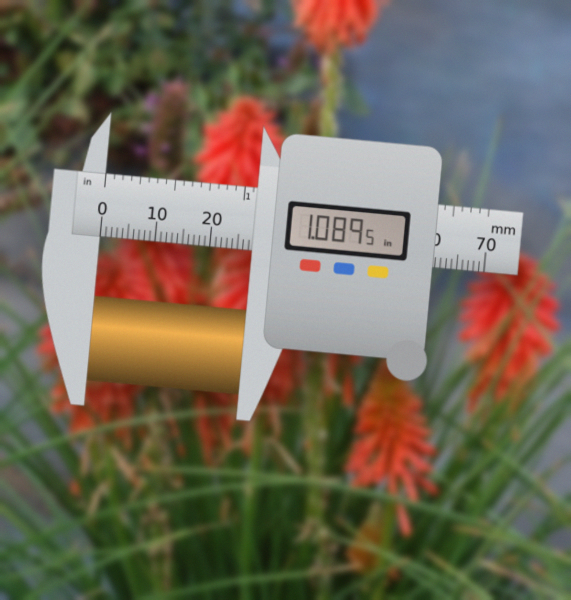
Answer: {"value": 1.0895, "unit": "in"}
